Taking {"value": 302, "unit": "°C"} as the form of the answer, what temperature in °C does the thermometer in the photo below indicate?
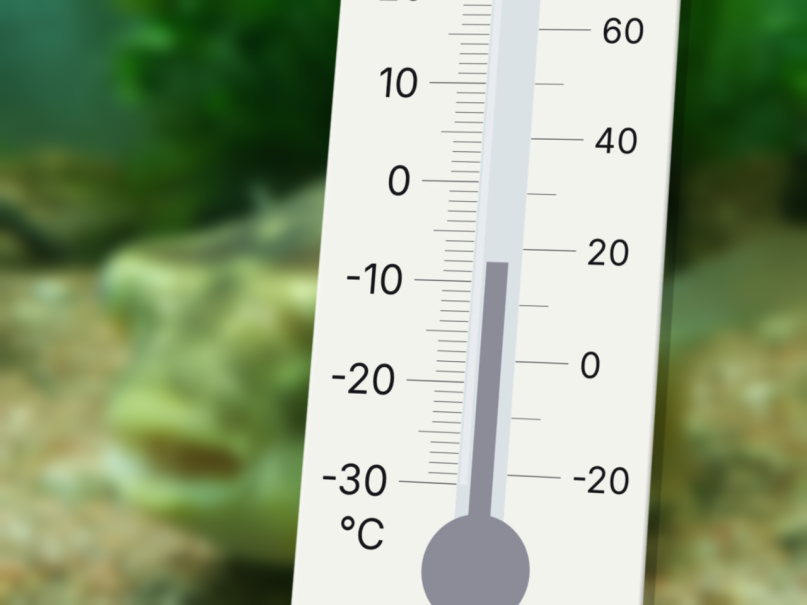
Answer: {"value": -8, "unit": "°C"}
